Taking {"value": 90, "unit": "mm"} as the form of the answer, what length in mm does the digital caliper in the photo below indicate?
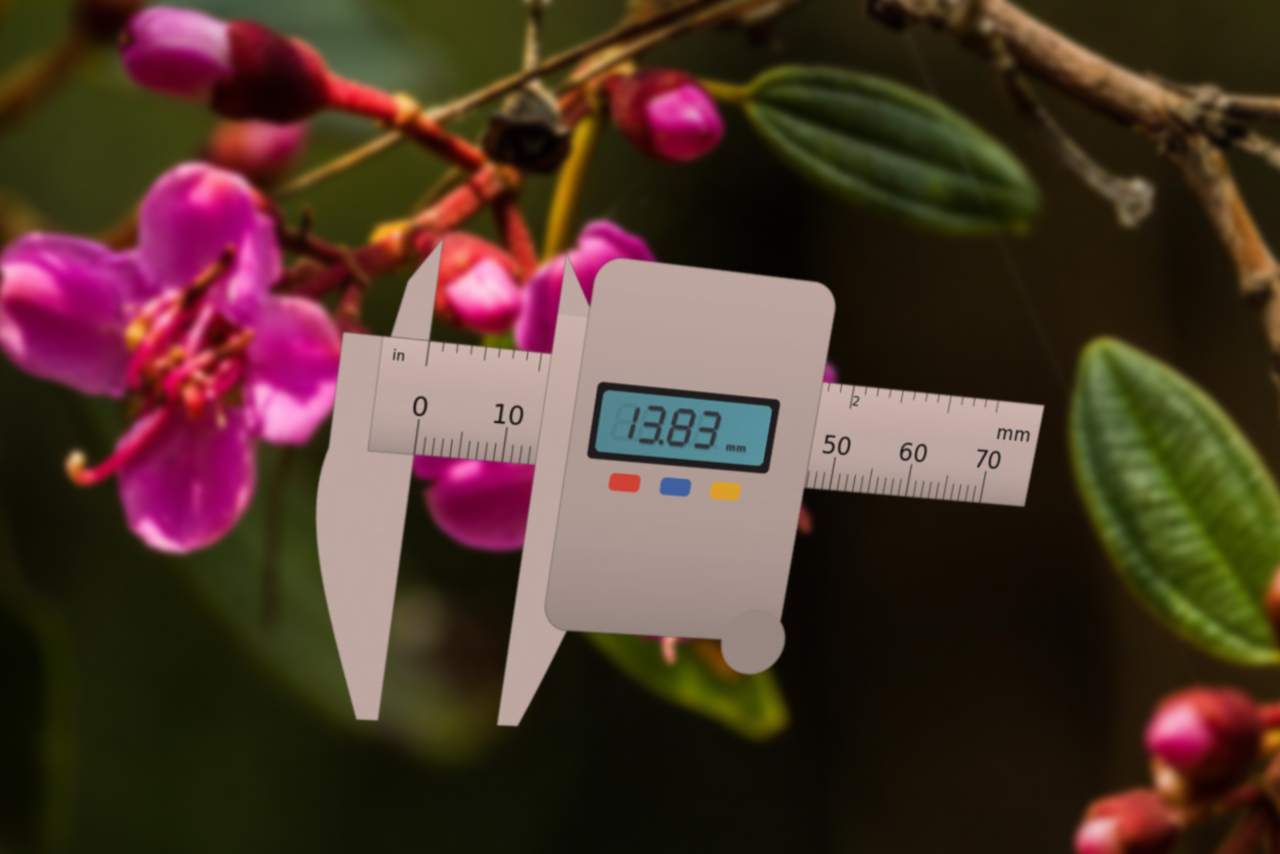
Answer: {"value": 13.83, "unit": "mm"}
